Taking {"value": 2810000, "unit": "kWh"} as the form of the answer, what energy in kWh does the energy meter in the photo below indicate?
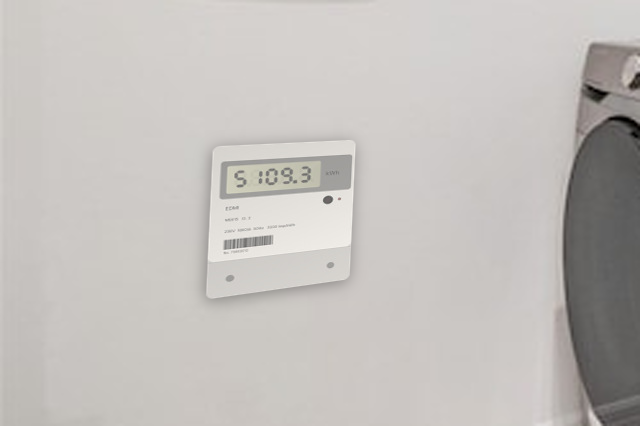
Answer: {"value": 5109.3, "unit": "kWh"}
